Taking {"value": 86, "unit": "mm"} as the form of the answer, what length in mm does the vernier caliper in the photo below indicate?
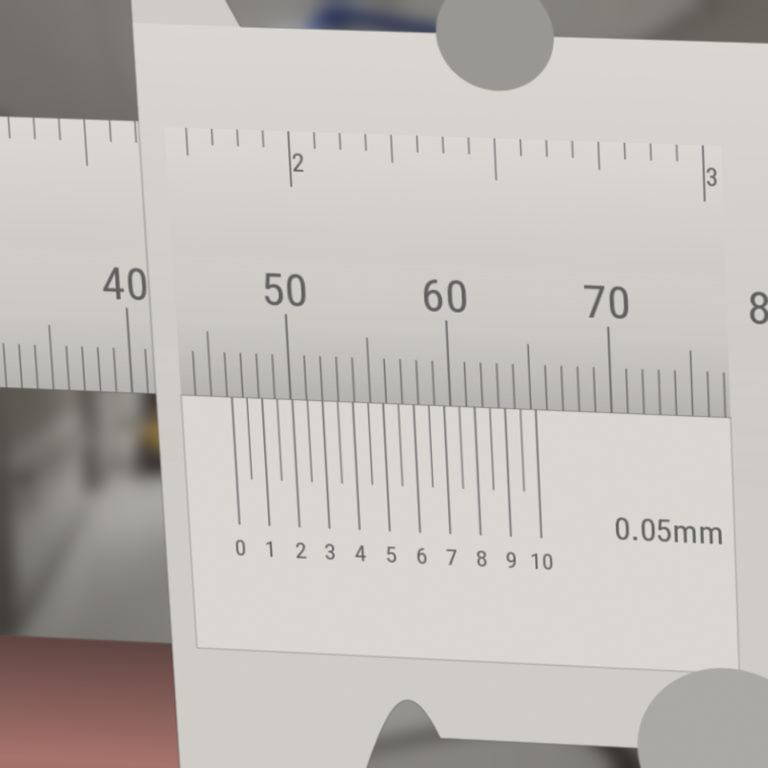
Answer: {"value": 46.3, "unit": "mm"}
